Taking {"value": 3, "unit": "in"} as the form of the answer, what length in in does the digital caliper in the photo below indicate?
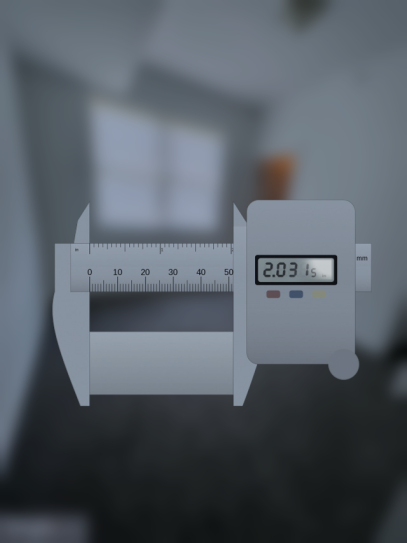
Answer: {"value": 2.0315, "unit": "in"}
